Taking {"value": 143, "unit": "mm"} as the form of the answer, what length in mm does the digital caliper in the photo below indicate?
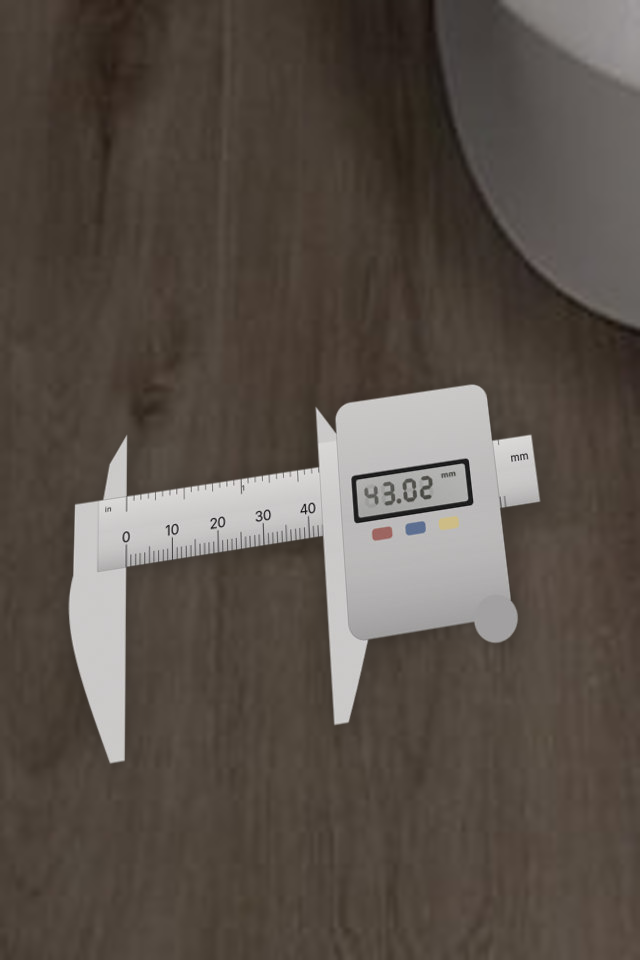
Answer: {"value": 43.02, "unit": "mm"}
